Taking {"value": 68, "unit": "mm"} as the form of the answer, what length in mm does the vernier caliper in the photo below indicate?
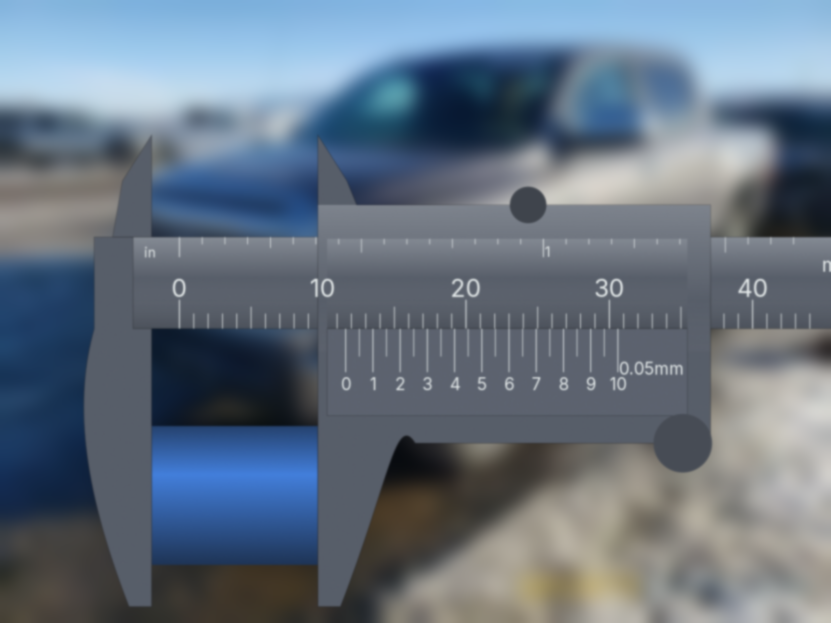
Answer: {"value": 11.6, "unit": "mm"}
